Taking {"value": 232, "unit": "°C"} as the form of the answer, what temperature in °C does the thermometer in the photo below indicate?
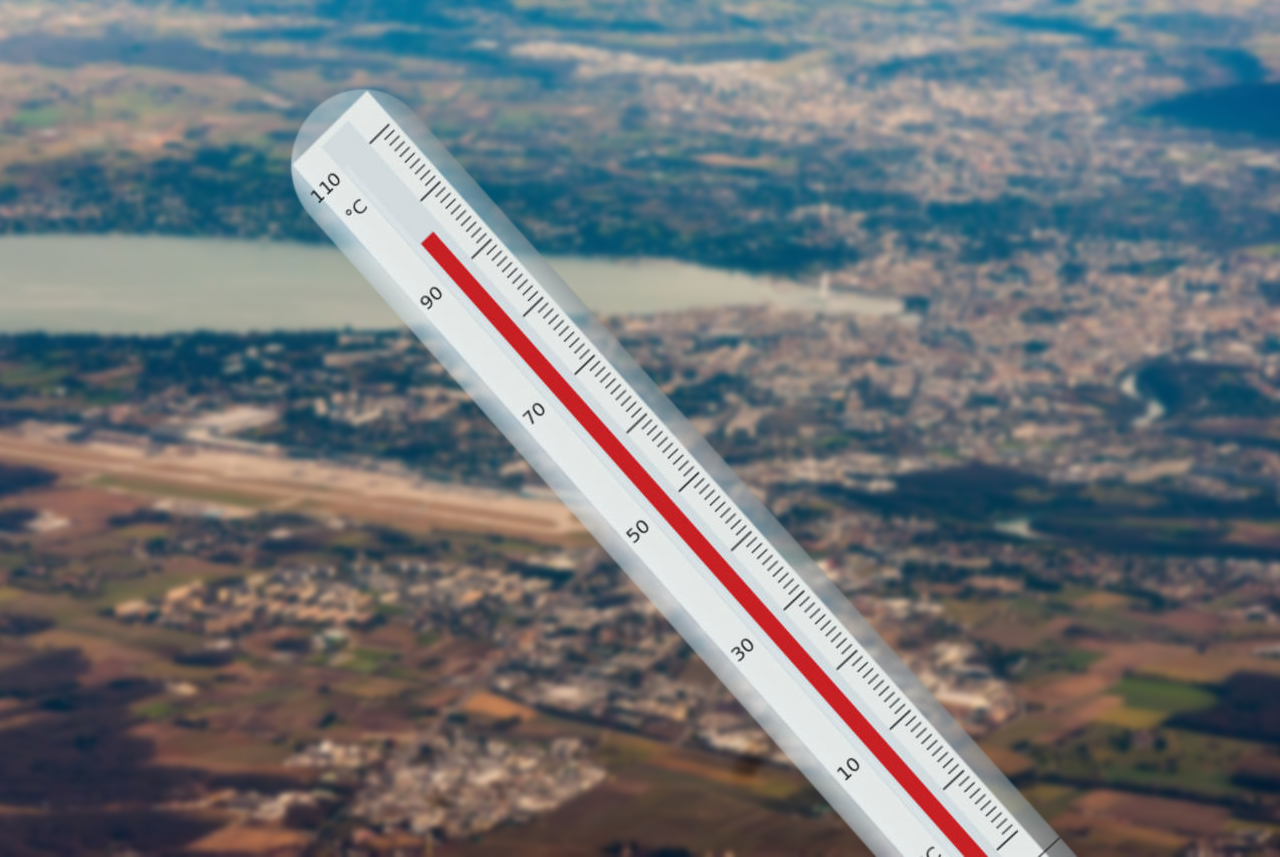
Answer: {"value": 96, "unit": "°C"}
